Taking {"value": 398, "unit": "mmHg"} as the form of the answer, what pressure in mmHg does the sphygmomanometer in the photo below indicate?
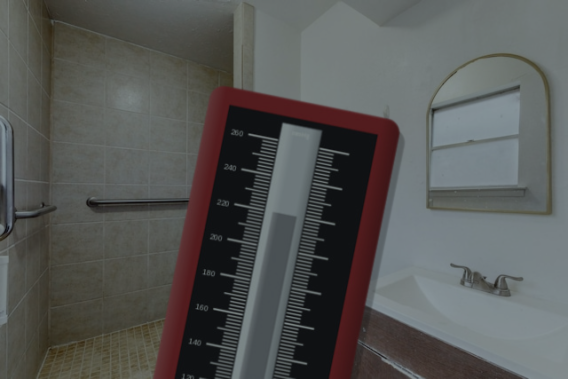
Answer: {"value": 220, "unit": "mmHg"}
